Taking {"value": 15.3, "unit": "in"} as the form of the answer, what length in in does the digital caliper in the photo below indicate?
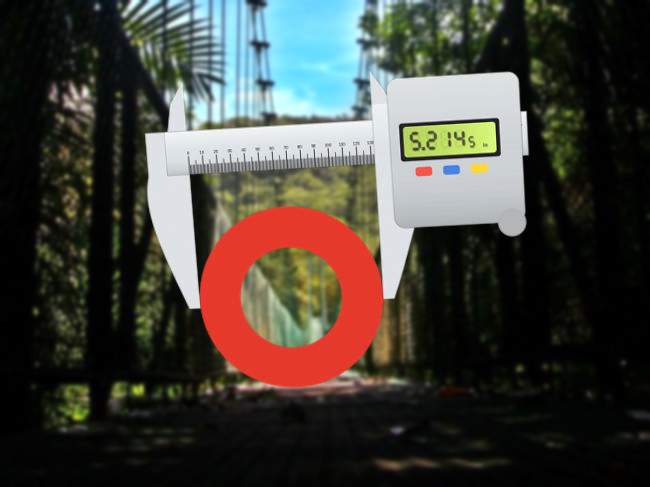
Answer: {"value": 5.2145, "unit": "in"}
